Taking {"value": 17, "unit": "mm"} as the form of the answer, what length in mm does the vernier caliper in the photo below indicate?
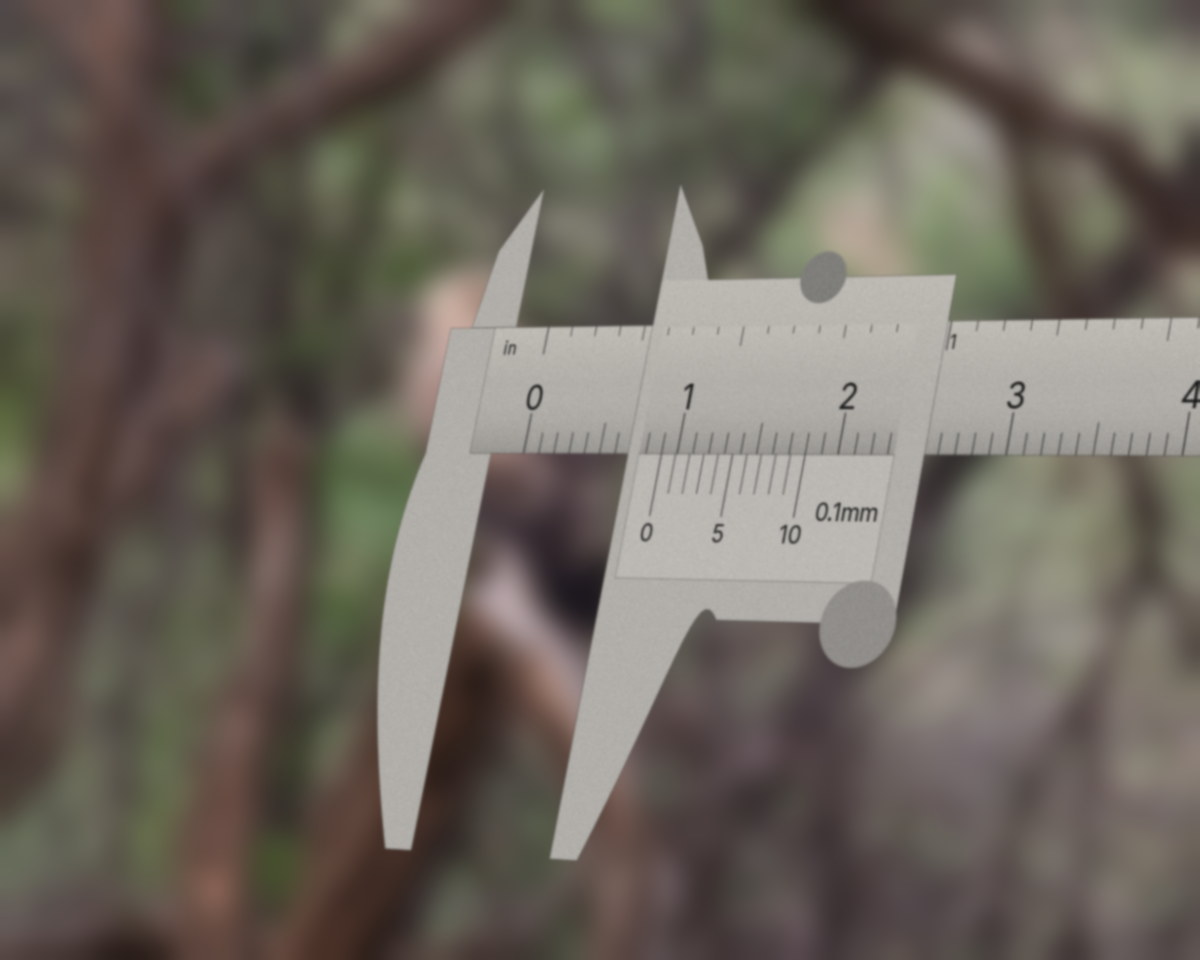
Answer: {"value": 9.0, "unit": "mm"}
